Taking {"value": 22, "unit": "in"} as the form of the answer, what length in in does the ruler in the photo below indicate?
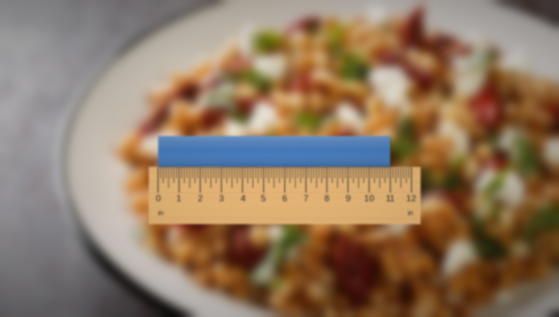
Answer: {"value": 11, "unit": "in"}
